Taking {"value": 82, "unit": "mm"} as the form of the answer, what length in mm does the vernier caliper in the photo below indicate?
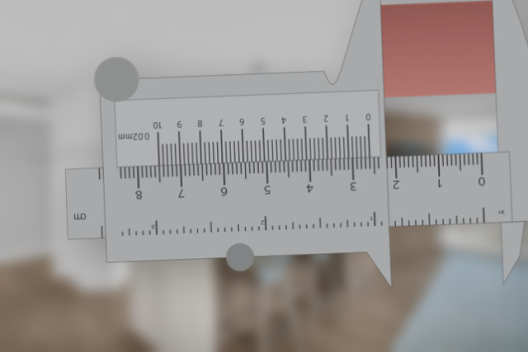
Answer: {"value": 26.0, "unit": "mm"}
